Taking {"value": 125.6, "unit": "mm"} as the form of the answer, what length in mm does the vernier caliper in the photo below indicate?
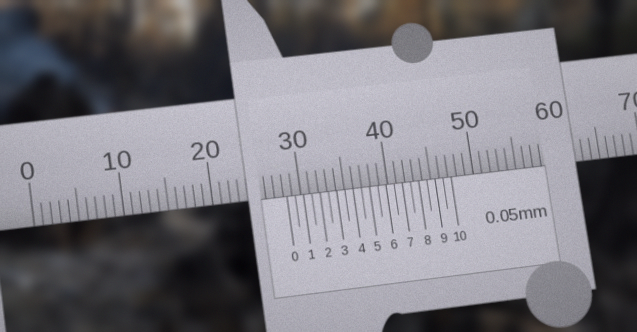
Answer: {"value": 28.4, "unit": "mm"}
